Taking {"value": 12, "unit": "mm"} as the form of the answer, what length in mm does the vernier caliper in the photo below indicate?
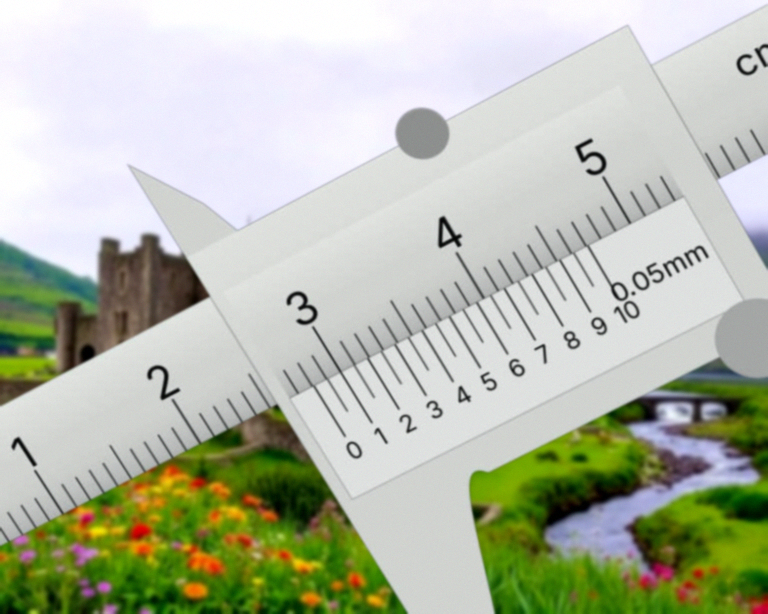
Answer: {"value": 28.1, "unit": "mm"}
